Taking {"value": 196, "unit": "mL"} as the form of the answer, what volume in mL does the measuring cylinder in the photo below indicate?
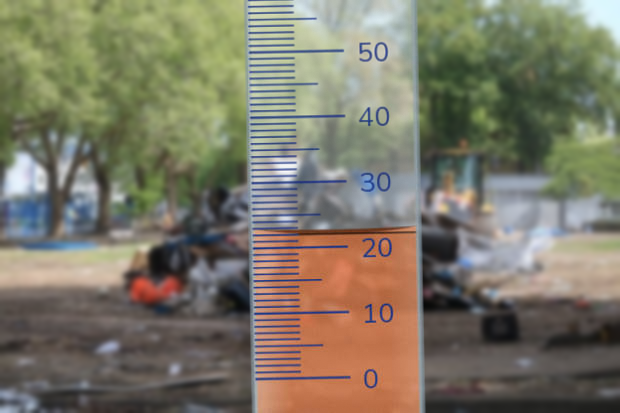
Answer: {"value": 22, "unit": "mL"}
